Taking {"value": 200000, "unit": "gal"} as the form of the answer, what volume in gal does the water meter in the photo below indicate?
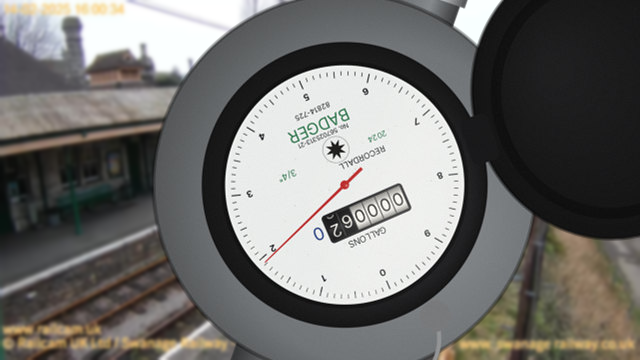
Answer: {"value": 621.9, "unit": "gal"}
